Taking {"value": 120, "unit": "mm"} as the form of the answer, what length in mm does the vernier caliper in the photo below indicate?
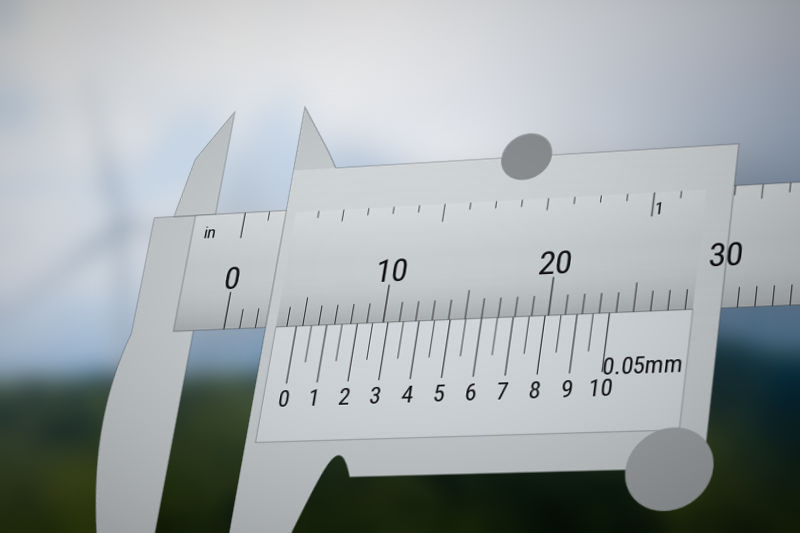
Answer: {"value": 4.6, "unit": "mm"}
